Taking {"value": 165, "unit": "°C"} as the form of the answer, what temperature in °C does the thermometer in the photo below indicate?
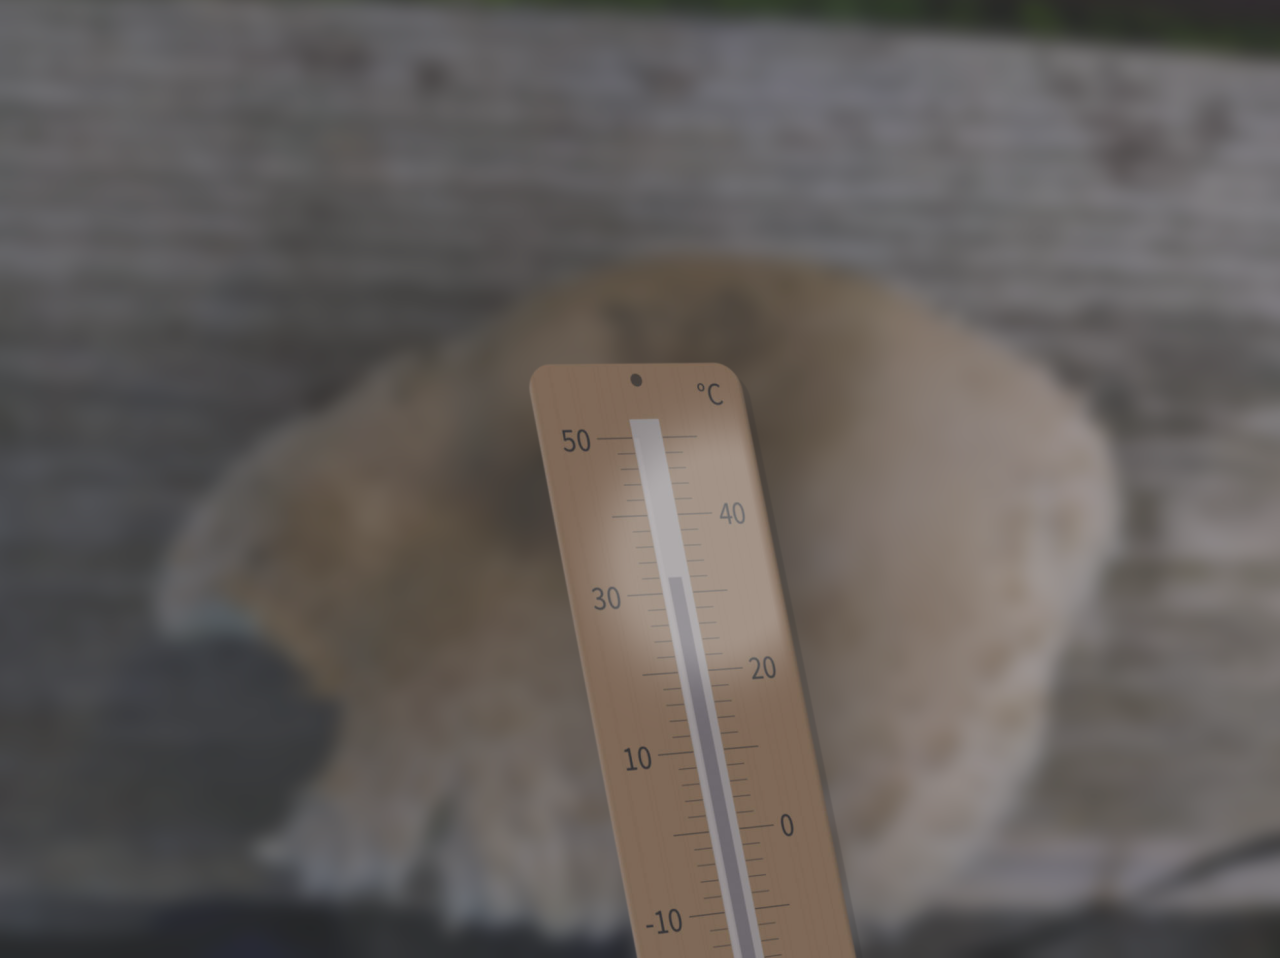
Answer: {"value": 32, "unit": "°C"}
